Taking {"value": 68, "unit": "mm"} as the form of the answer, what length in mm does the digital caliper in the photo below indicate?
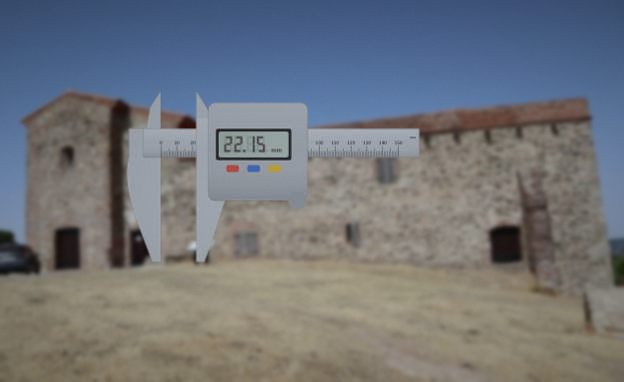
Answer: {"value": 22.15, "unit": "mm"}
